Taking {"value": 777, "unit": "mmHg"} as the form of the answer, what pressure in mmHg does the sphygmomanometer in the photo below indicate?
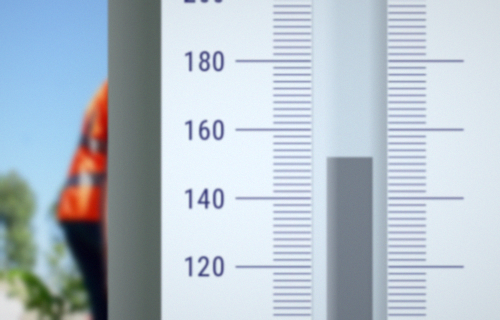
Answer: {"value": 152, "unit": "mmHg"}
